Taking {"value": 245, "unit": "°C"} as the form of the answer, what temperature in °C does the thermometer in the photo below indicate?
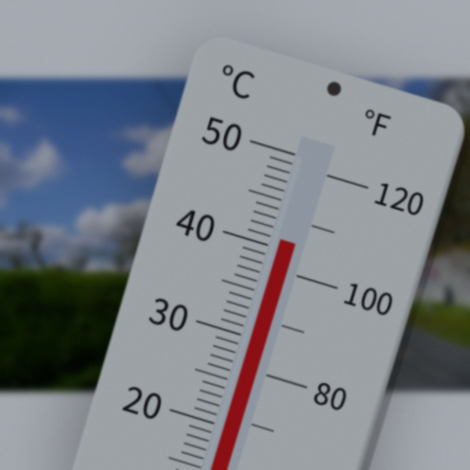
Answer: {"value": 41, "unit": "°C"}
